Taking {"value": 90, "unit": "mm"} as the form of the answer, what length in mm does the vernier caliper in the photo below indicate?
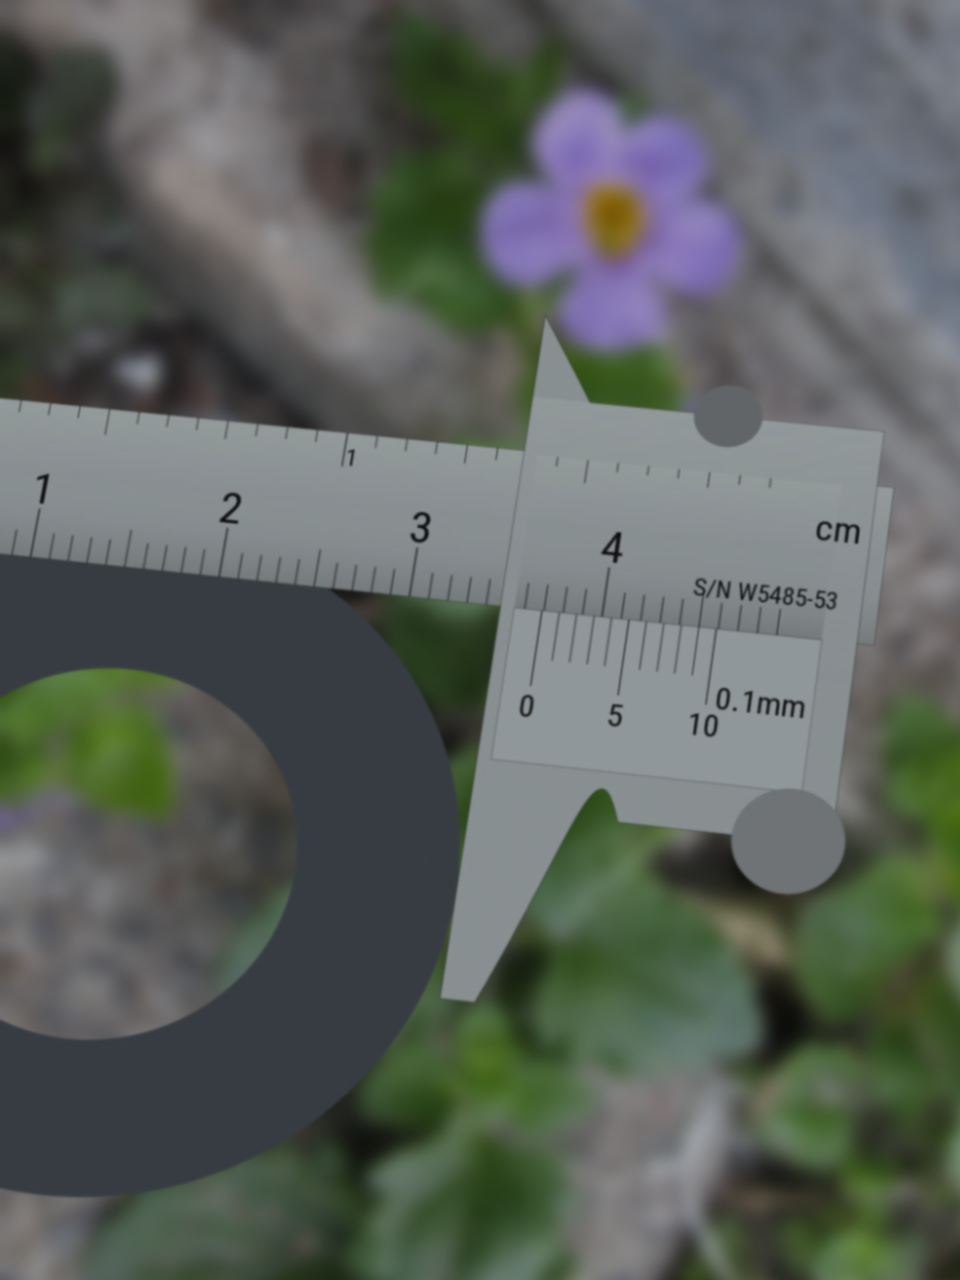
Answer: {"value": 36.9, "unit": "mm"}
